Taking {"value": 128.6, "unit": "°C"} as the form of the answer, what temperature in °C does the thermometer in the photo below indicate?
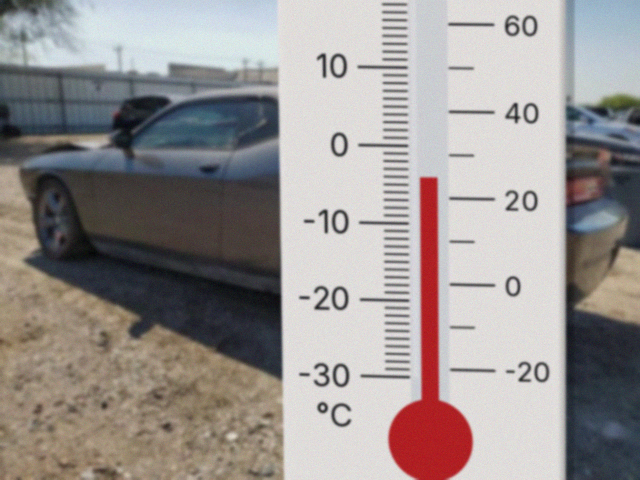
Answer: {"value": -4, "unit": "°C"}
